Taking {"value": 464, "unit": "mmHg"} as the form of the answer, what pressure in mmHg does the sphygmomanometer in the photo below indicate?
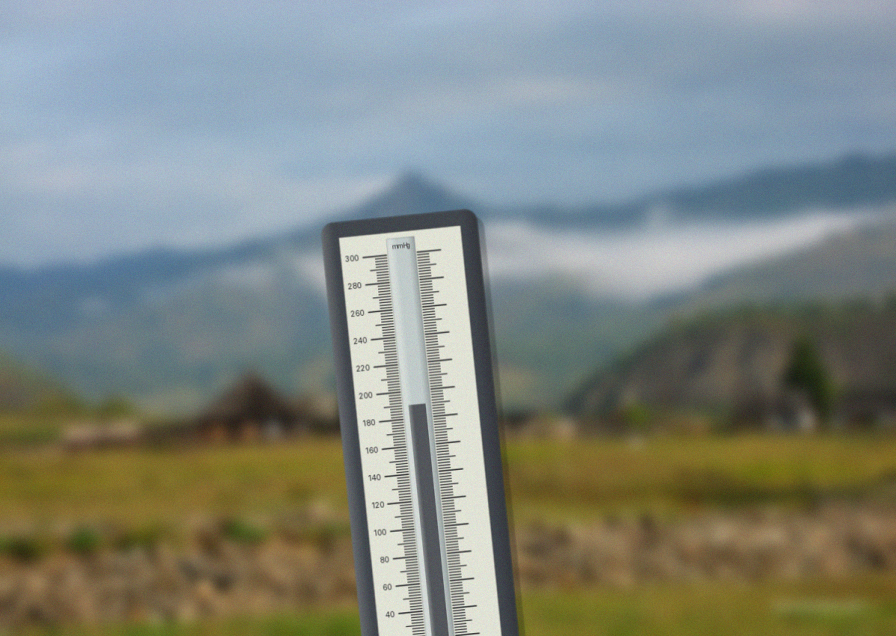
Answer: {"value": 190, "unit": "mmHg"}
